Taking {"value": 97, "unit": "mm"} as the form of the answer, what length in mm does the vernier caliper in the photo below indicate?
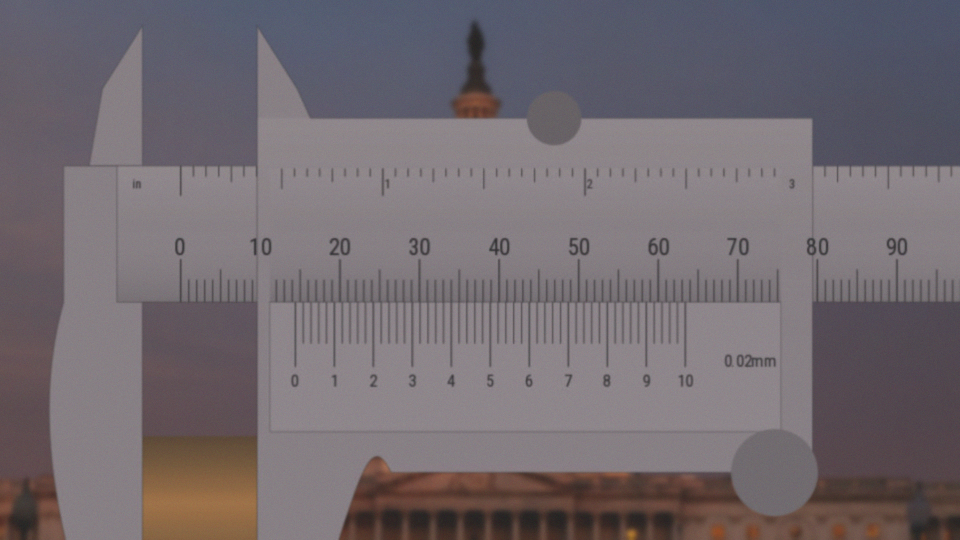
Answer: {"value": 14.4, "unit": "mm"}
